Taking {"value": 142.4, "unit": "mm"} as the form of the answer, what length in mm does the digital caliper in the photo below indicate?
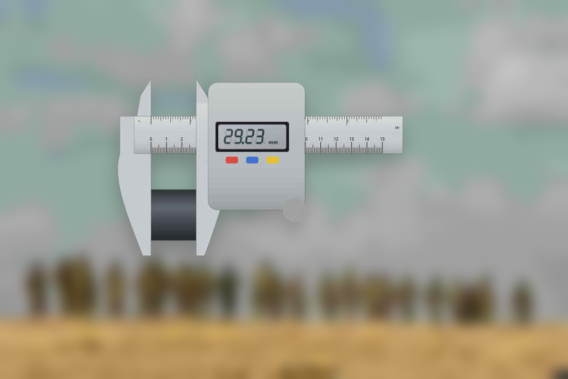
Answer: {"value": 29.23, "unit": "mm"}
